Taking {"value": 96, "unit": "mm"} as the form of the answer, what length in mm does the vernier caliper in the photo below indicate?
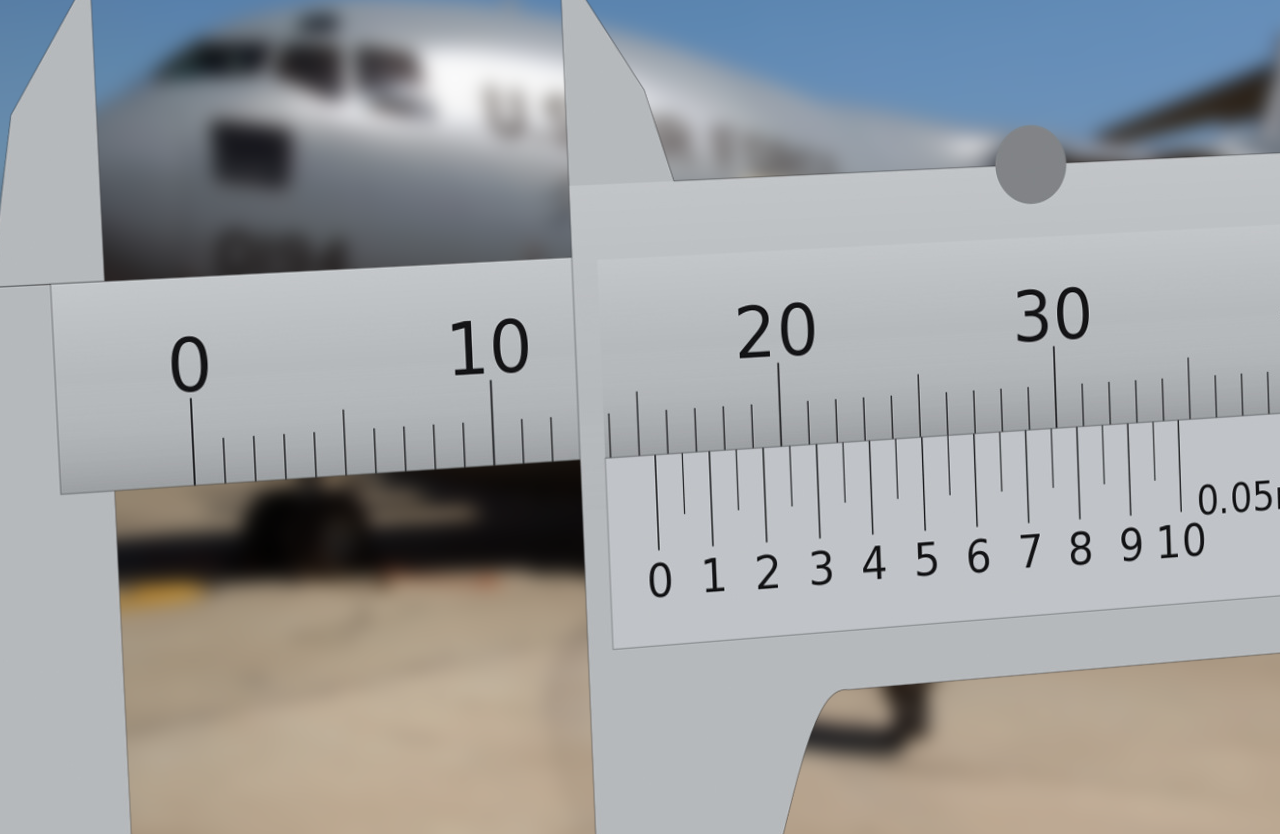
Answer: {"value": 15.55, "unit": "mm"}
